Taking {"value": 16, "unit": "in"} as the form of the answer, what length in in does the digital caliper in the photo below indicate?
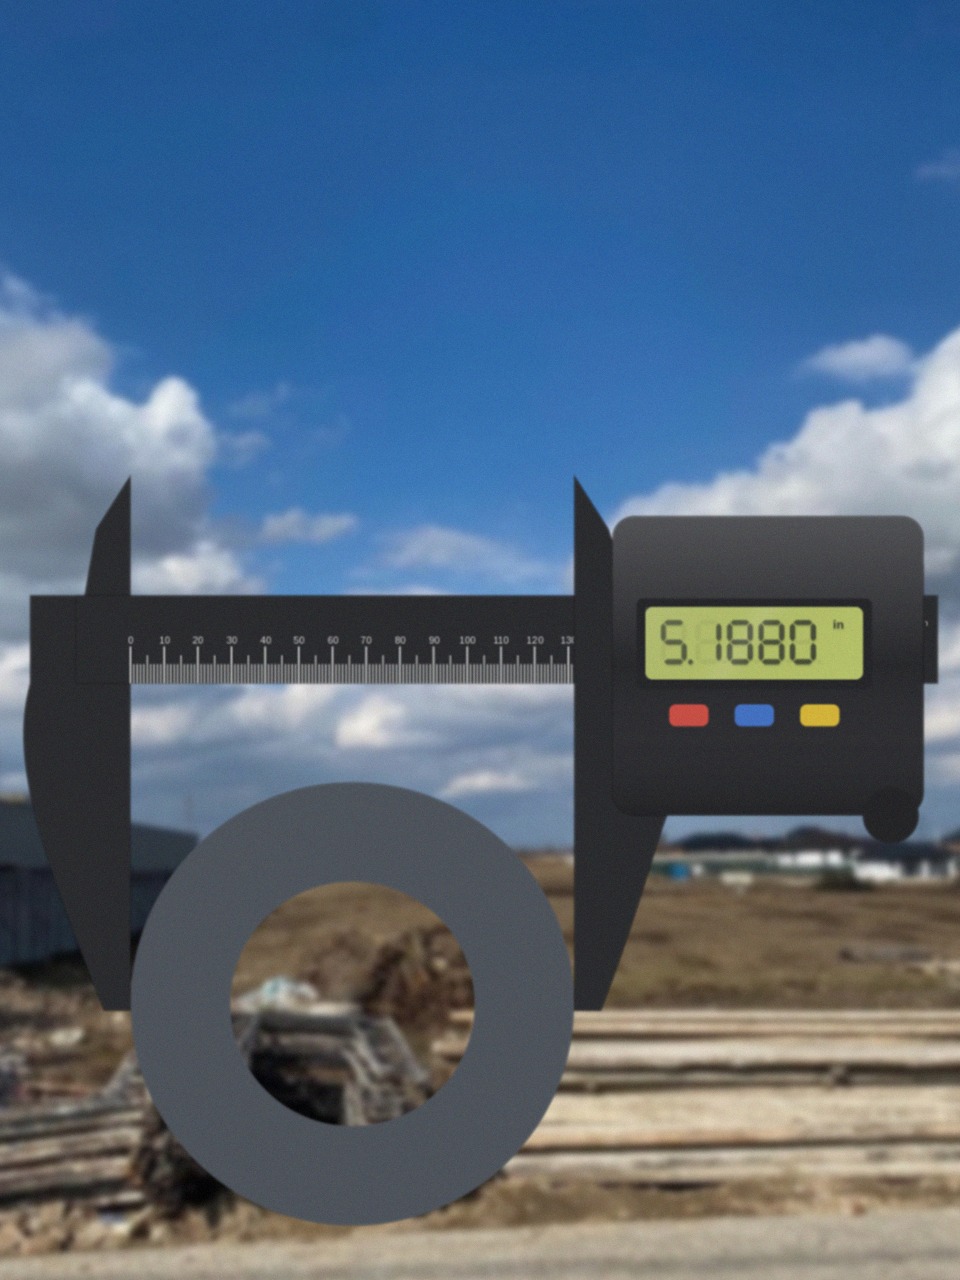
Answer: {"value": 5.1880, "unit": "in"}
